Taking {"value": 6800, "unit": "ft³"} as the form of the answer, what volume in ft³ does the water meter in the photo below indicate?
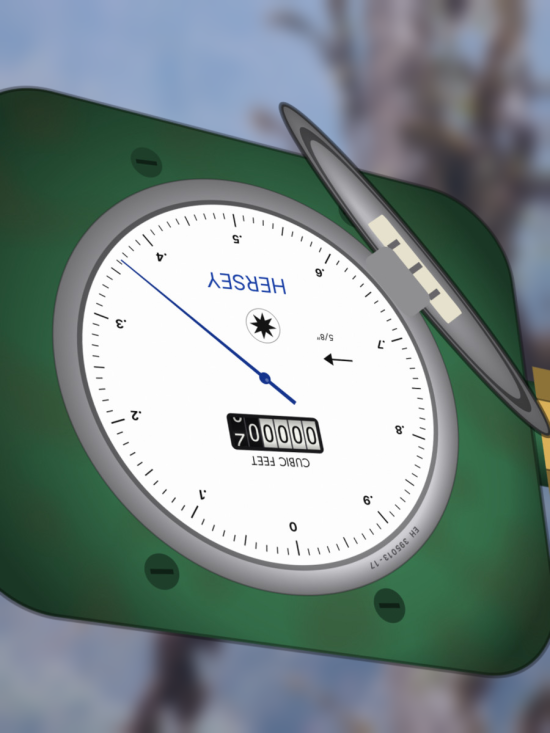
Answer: {"value": 2.36, "unit": "ft³"}
